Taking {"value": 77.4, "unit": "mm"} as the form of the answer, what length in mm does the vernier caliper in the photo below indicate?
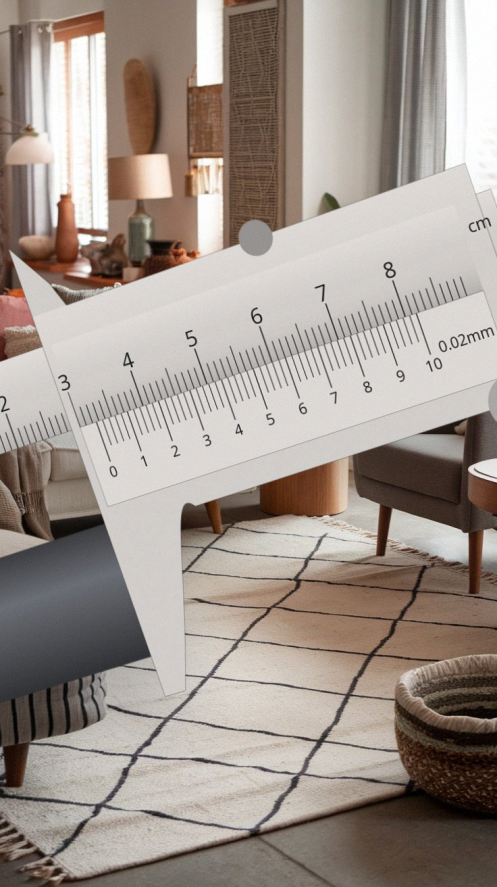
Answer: {"value": 32.6, "unit": "mm"}
